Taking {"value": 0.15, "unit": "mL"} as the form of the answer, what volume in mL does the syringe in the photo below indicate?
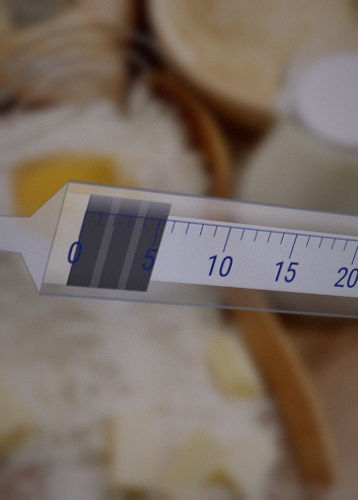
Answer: {"value": 0, "unit": "mL"}
